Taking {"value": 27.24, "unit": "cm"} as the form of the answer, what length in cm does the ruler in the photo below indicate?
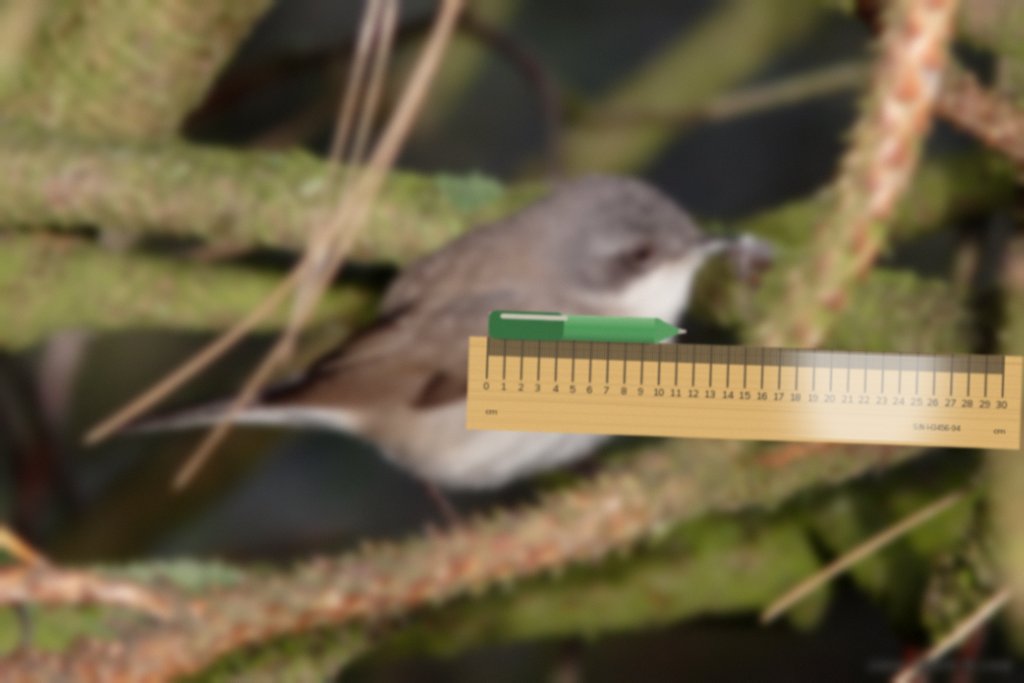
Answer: {"value": 11.5, "unit": "cm"}
